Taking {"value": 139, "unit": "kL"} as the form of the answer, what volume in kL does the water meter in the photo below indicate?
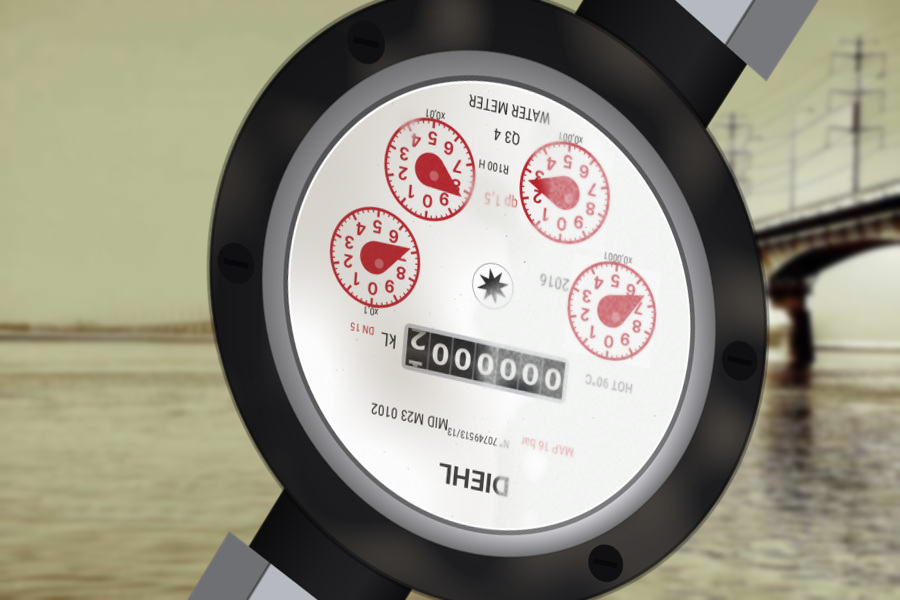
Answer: {"value": 1.6826, "unit": "kL"}
